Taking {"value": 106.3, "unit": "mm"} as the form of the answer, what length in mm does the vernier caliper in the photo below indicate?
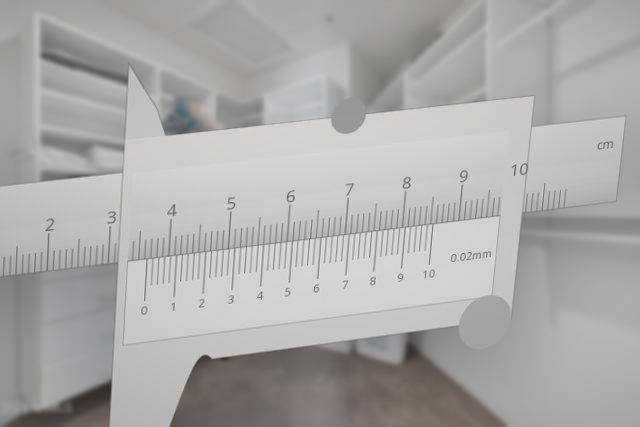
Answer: {"value": 36.4, "unit": "mm"}
